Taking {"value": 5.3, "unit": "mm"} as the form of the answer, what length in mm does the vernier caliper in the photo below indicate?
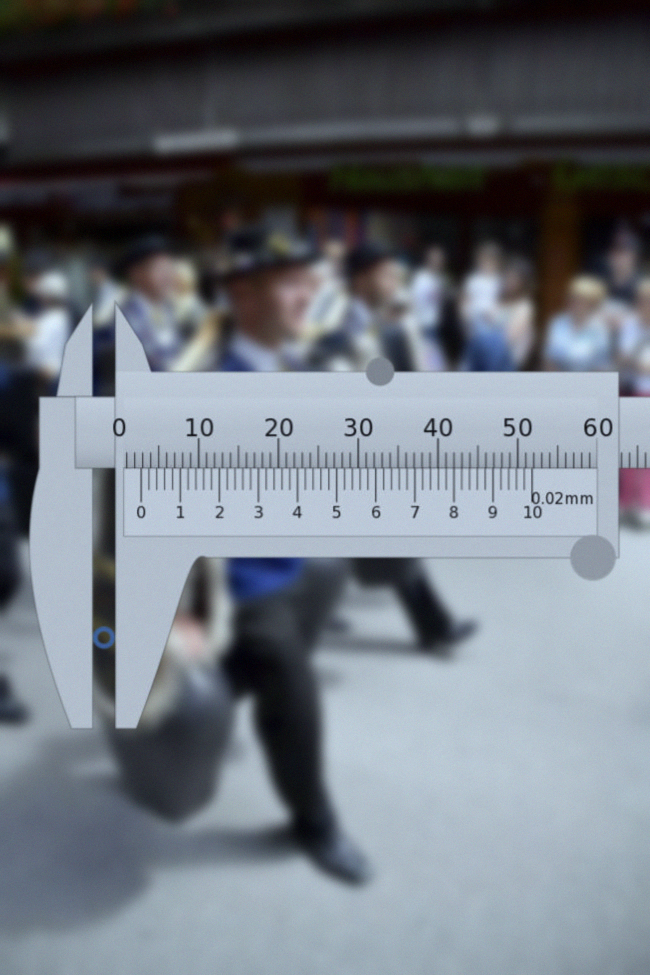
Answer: {"value": 2.8, "unit": "mm"}
